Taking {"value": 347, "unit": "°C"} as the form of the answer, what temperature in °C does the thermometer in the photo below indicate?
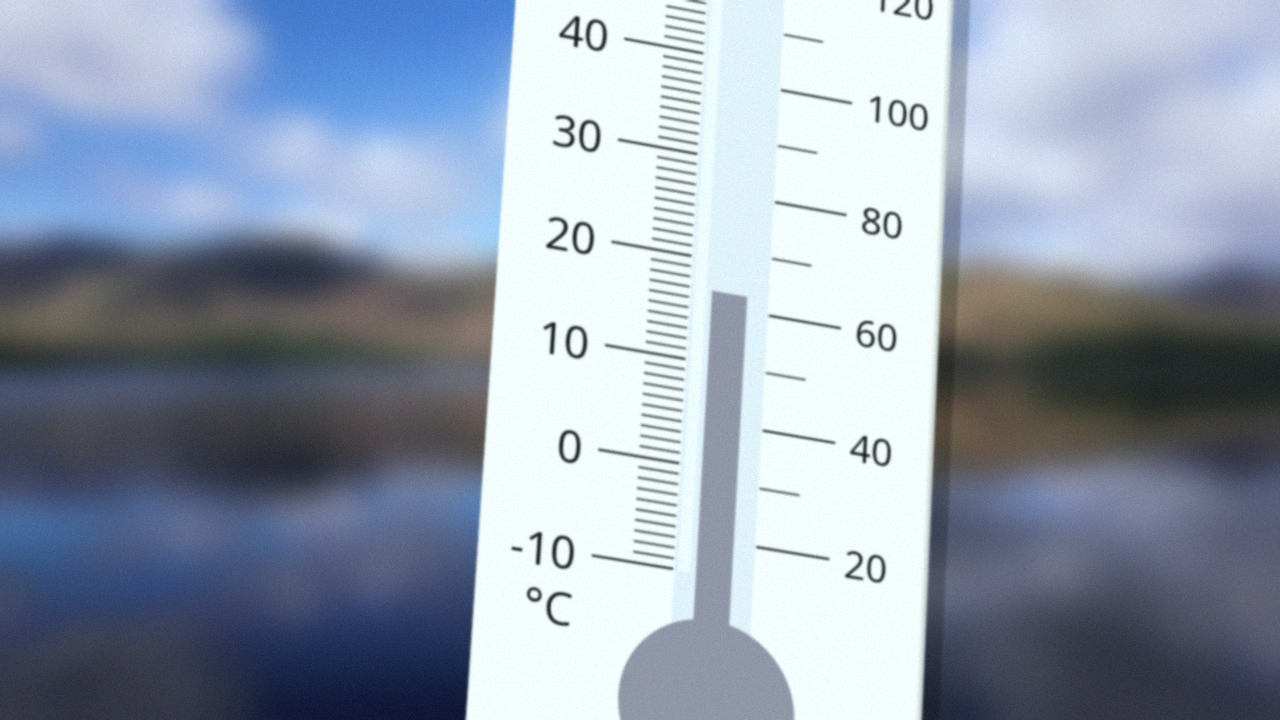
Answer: {"value": 17, "unit": "°C"}
